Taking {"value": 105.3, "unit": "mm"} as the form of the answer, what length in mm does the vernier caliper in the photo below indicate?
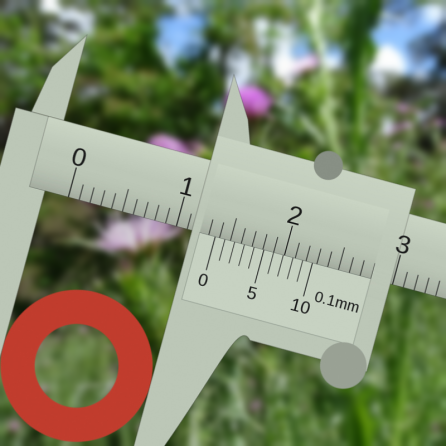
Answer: {"value": 13.6, "unit": "mm"}
